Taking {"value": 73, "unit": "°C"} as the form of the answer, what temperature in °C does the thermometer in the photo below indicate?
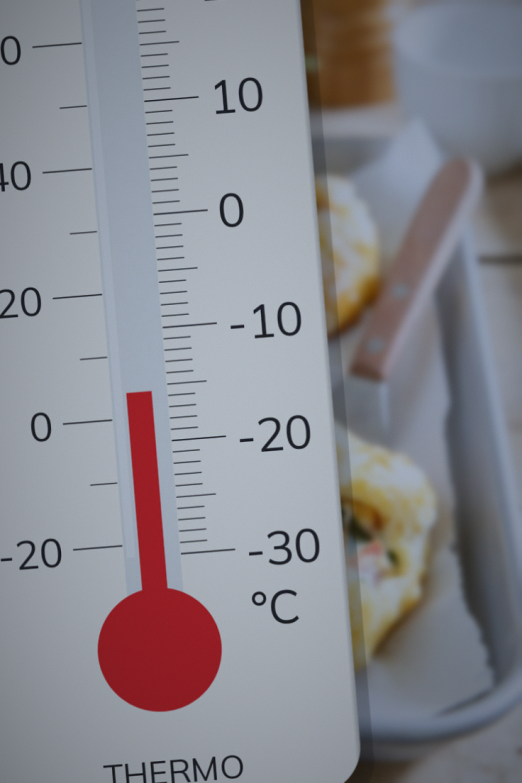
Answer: {"value": -15.5, "unit": "°C"}
